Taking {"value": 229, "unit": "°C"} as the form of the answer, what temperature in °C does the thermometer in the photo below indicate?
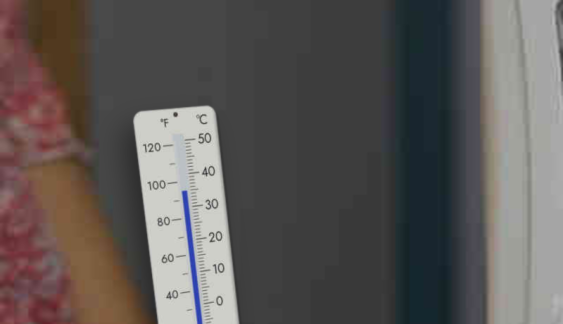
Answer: {"value": 35, "unit": "°C"}
